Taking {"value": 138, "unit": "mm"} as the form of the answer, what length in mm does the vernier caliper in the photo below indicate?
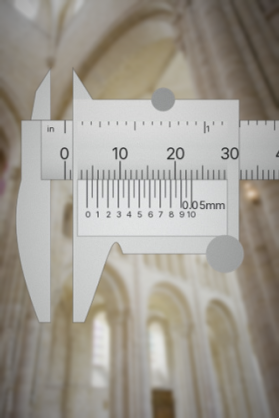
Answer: {"value": 4.0, "unit": "mm"}
